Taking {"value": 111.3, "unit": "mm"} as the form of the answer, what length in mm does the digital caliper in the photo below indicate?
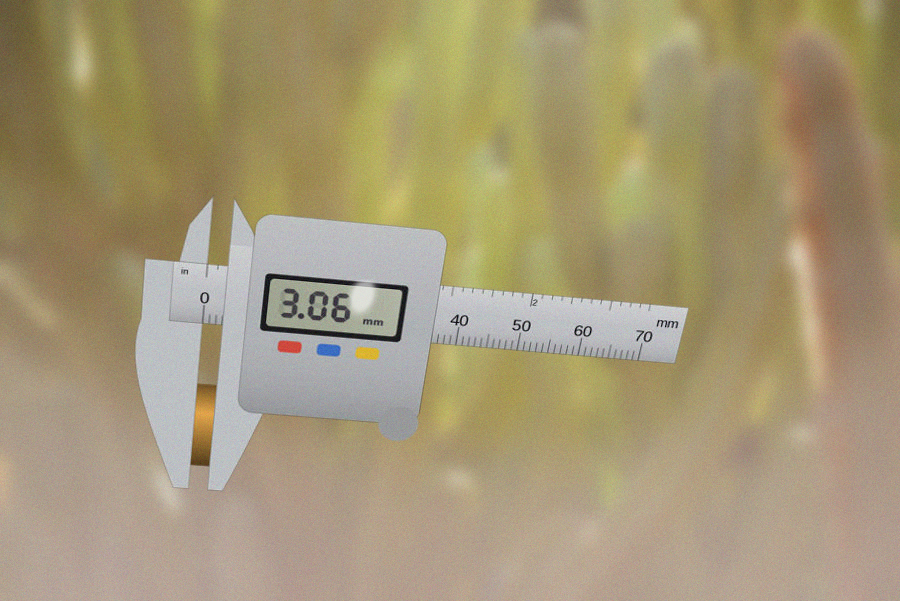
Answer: {"value": 3.06, "unit": "mm"}
